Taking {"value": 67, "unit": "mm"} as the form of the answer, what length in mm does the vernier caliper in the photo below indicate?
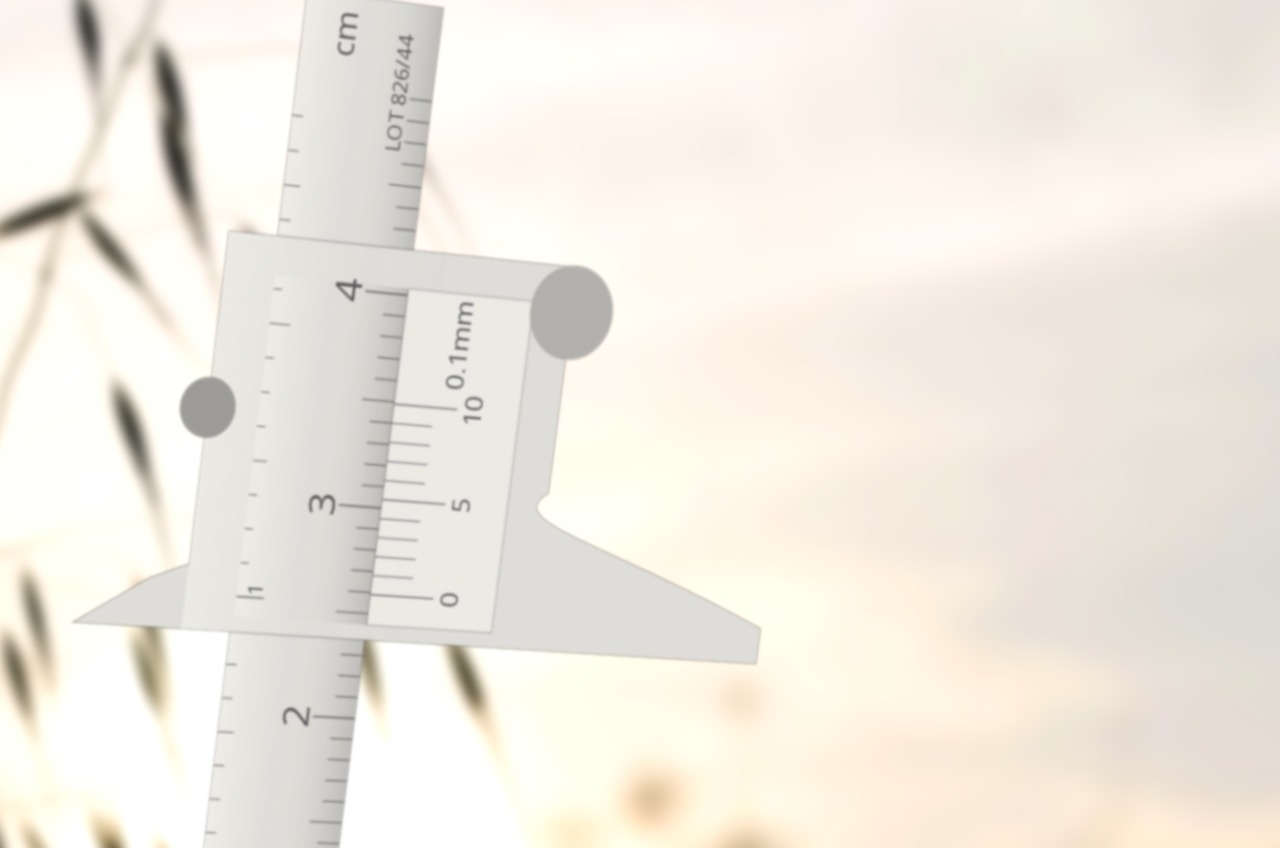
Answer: {"value": 25.9, "unit": "mm"}
